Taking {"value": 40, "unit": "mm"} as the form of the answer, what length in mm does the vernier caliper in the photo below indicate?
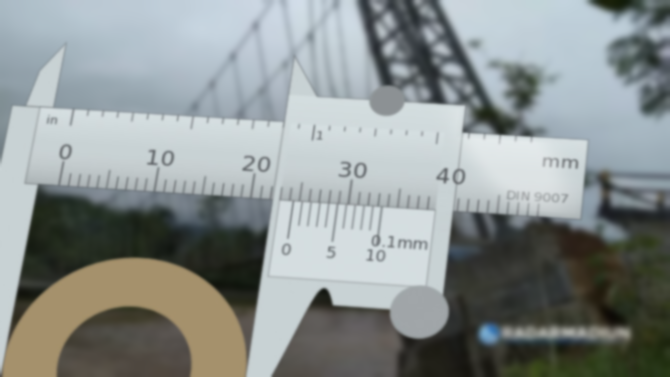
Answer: {"value": 24.4, "unit": "mm"}
